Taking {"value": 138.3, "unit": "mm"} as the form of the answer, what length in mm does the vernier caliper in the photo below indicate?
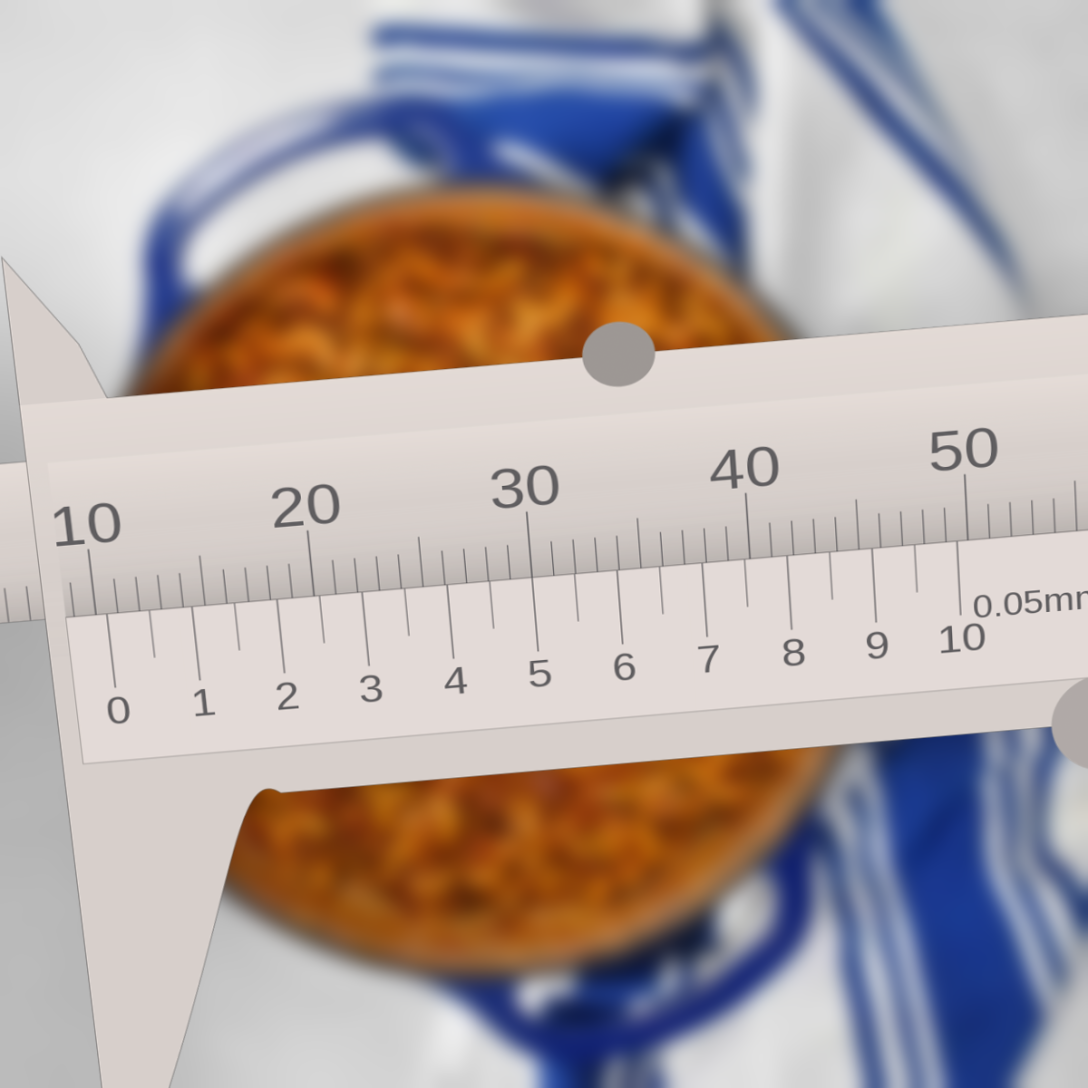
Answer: {"value": 10.50, "unit": "mm"}
